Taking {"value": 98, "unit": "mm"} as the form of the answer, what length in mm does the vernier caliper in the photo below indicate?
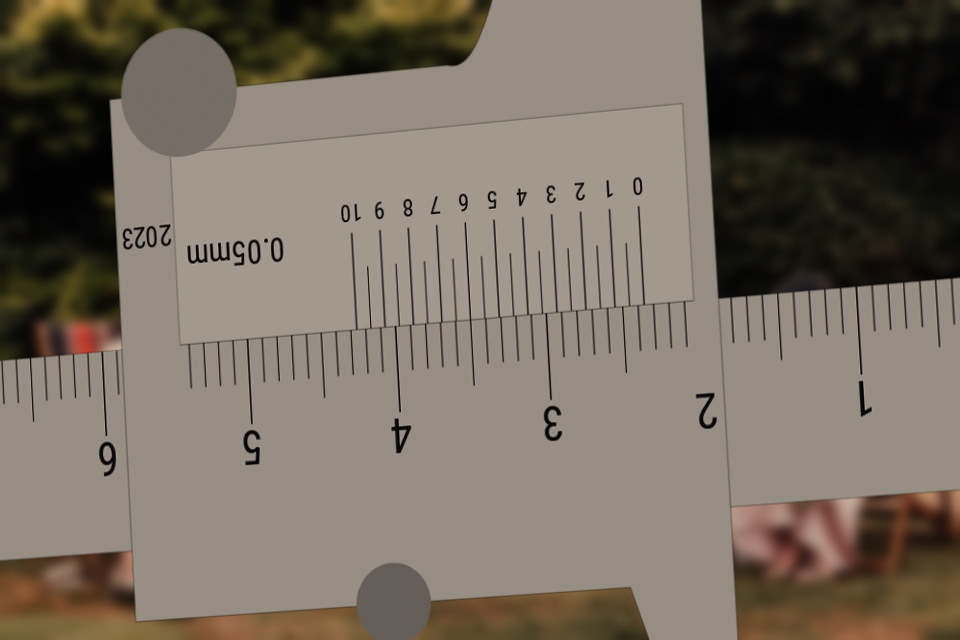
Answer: {"value": 23.6, "unit": "mm"}
